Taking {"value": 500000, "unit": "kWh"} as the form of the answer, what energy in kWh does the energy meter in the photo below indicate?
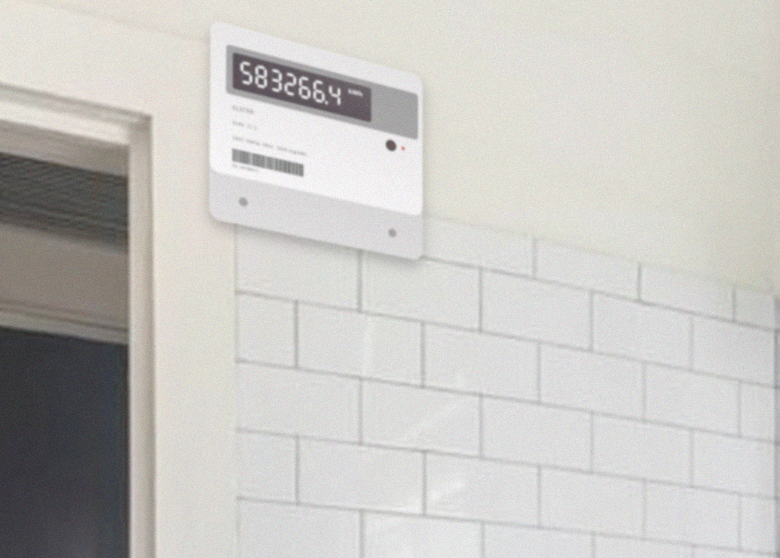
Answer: {"value": 583266.4, "unit": "kWh"}
